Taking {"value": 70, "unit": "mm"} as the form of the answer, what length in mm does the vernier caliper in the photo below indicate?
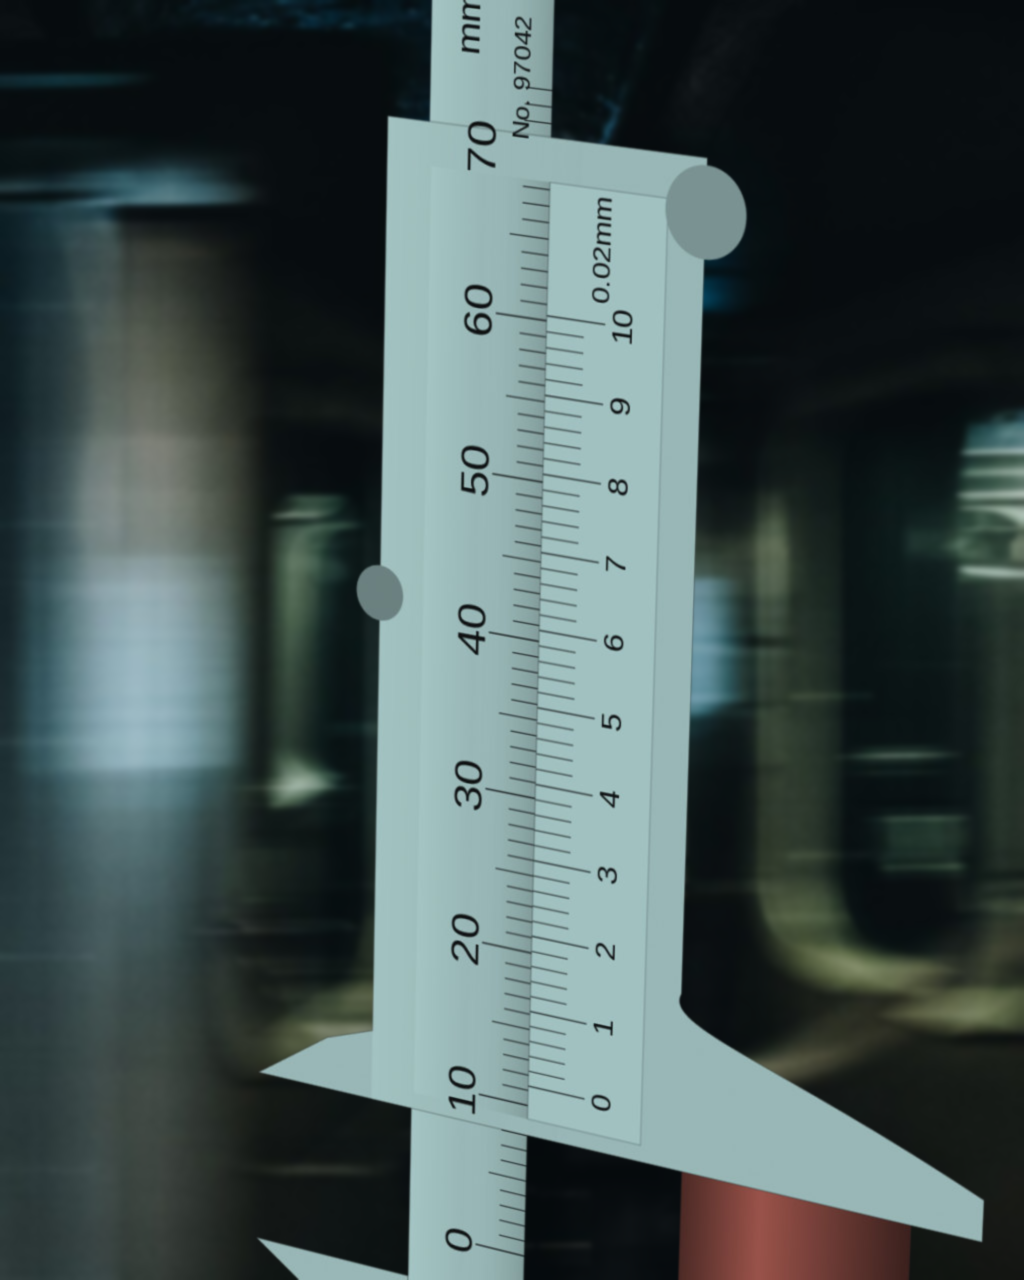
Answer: {"value": 11.3, "unit": "mm"}
